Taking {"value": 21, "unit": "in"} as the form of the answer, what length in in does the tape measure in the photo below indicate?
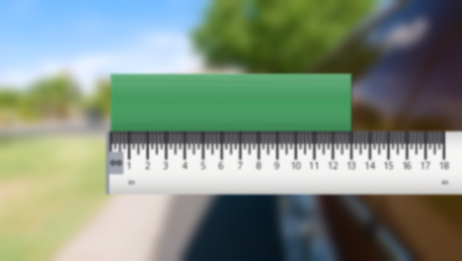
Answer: {"value": 13, "unit": "in"}
